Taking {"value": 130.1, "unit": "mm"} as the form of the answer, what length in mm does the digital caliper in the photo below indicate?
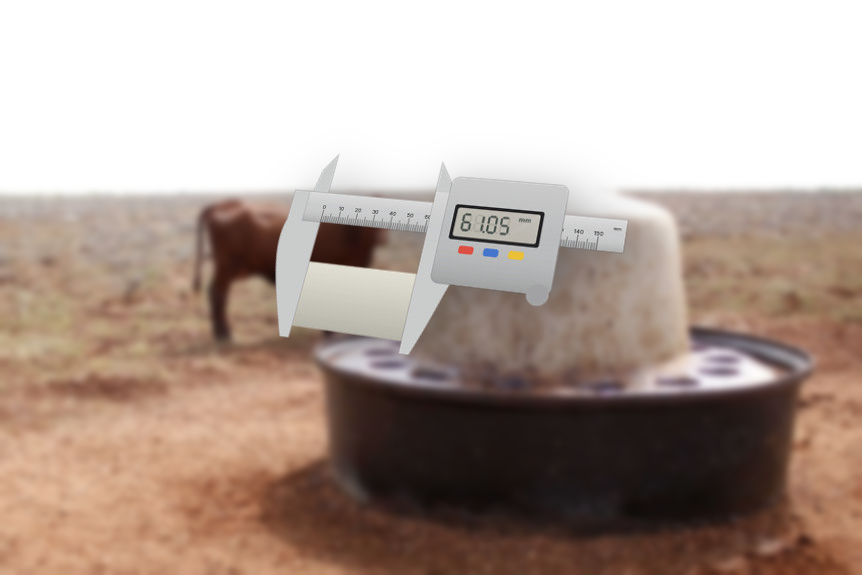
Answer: {"value": 61.05, "unit": "mm"}
